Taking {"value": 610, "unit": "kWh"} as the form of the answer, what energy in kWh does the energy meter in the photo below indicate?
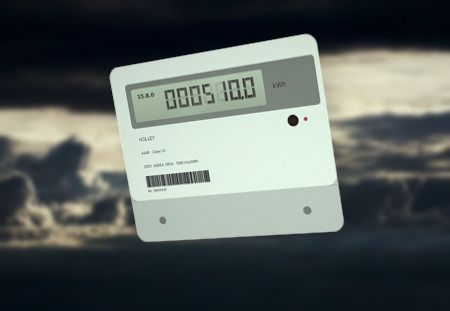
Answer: {"value": 510.0, "unit": "kWh"}
